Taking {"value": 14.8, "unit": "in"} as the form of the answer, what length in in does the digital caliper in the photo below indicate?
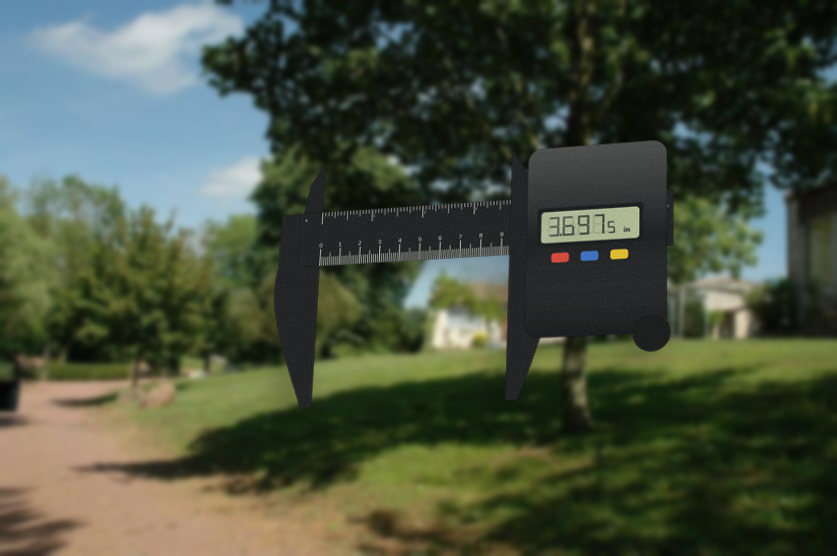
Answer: {"value": 3.6975, "unit": "in"}
